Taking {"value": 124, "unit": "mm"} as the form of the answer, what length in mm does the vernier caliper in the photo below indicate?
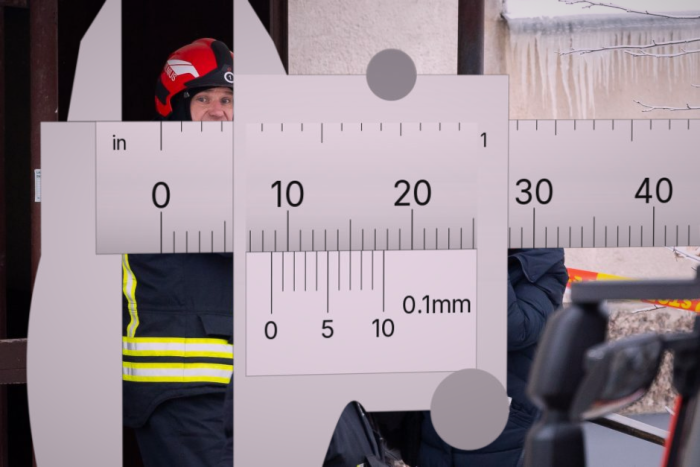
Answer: {"value": 8.7, "unit": "mm"}
